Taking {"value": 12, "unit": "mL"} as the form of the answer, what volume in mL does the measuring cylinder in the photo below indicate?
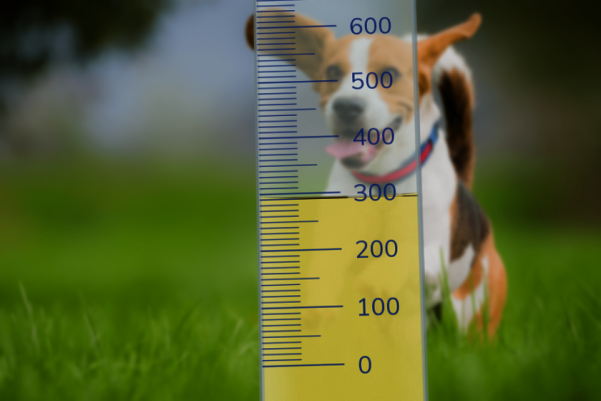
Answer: {"value": 290, "unit": "mL"}
